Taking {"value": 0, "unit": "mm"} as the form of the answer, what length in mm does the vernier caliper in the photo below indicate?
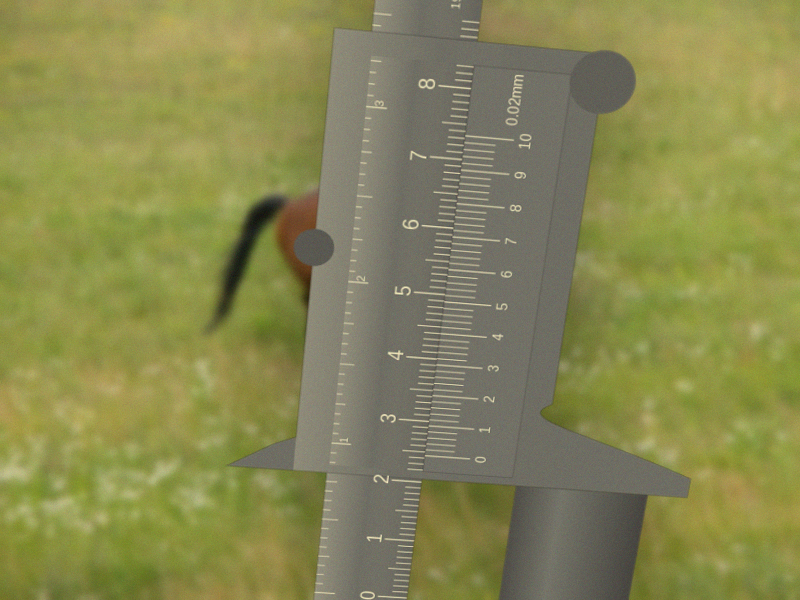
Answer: {"value": 24.4, "unit": "mm"}
